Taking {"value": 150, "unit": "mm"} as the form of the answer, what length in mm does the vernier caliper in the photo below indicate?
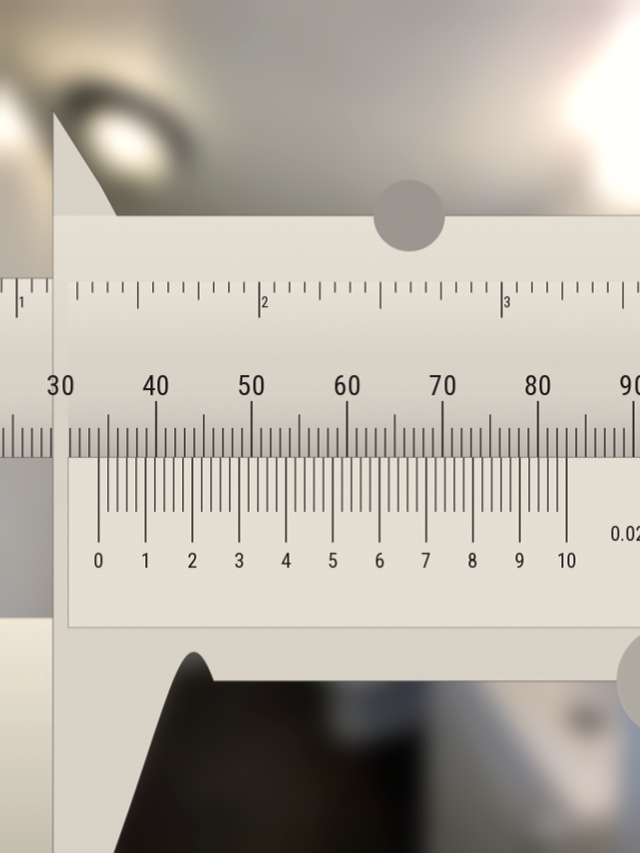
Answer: {"value": 34.0, "unit": "mm"}
